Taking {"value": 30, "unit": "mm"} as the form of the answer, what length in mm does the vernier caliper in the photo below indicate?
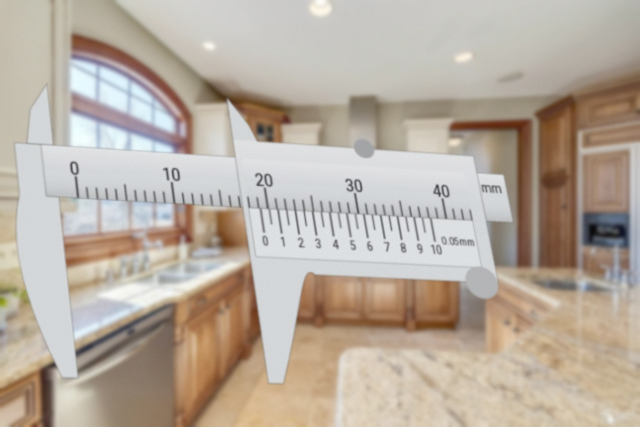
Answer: {"value": 19.2, "unit": "mm"}
